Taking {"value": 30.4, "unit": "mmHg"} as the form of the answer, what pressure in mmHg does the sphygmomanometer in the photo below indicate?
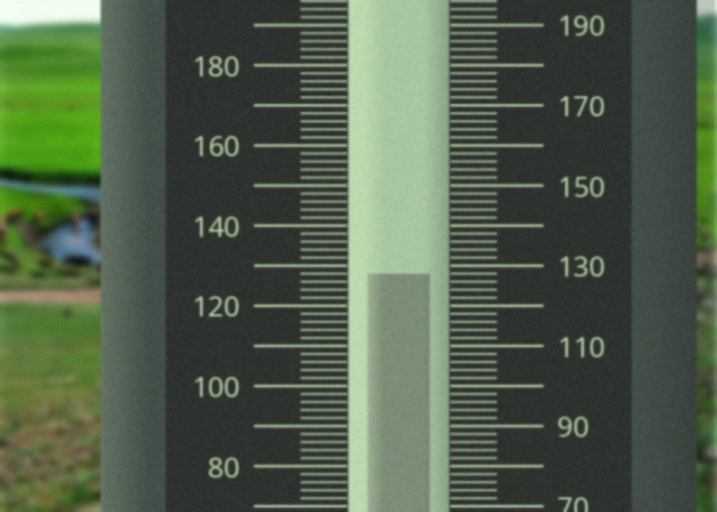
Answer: {"value": 128, "unit": "mmHg"}
